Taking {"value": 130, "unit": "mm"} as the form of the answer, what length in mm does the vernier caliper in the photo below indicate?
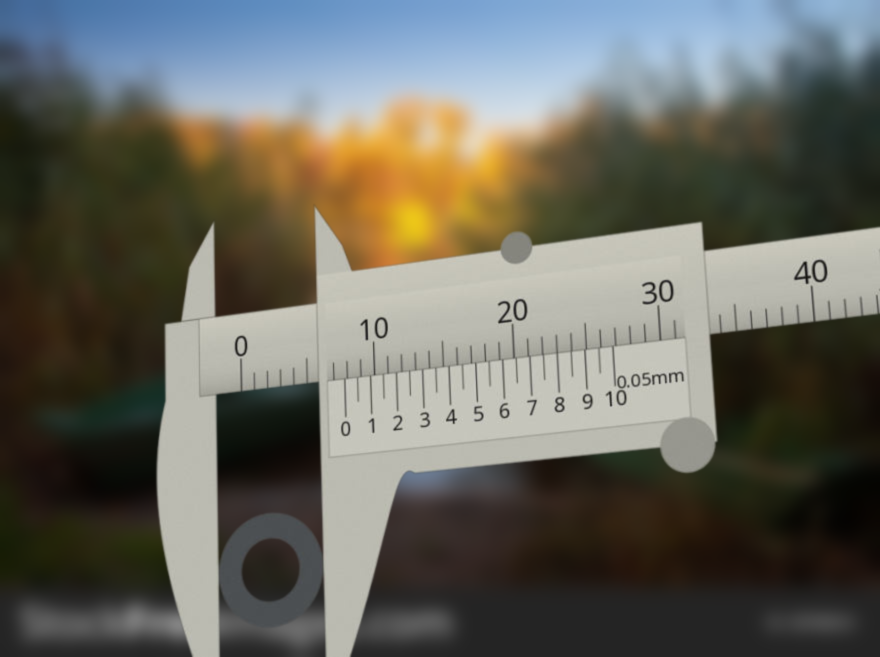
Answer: {"value": 7.8, "unit": "mm"}
